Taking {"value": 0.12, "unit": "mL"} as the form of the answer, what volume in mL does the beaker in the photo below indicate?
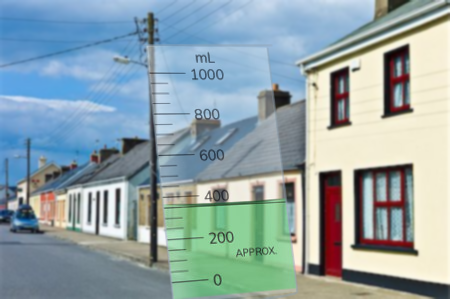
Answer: {"value": 350, "unit": "mL"}
